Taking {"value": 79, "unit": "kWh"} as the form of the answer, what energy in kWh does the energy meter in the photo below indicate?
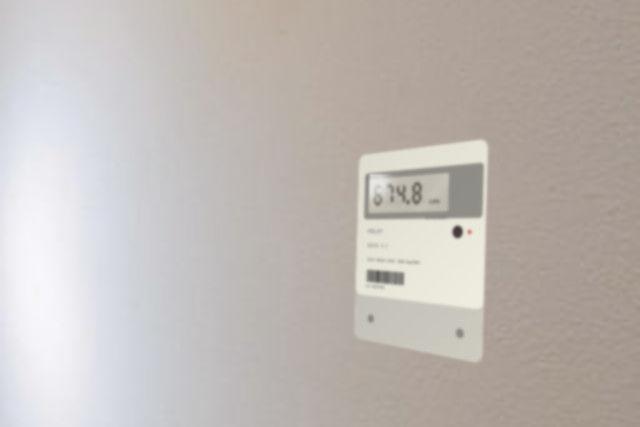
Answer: {"value": 674.8, "unit": "kWh"}
